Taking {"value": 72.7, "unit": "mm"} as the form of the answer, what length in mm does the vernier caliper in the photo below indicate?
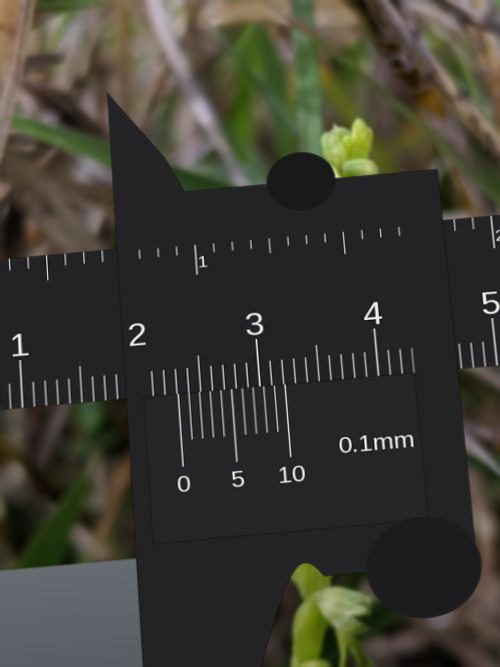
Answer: {"value": 23.1, "unit": "mm"}
